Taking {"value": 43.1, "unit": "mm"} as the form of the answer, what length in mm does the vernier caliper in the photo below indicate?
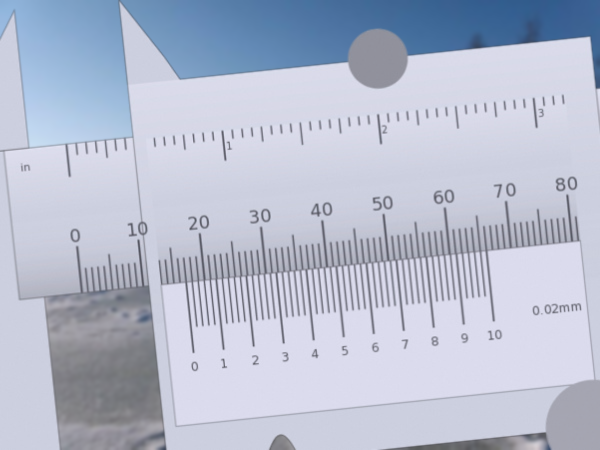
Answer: {"value": 17.0, "unit": "mm"}
